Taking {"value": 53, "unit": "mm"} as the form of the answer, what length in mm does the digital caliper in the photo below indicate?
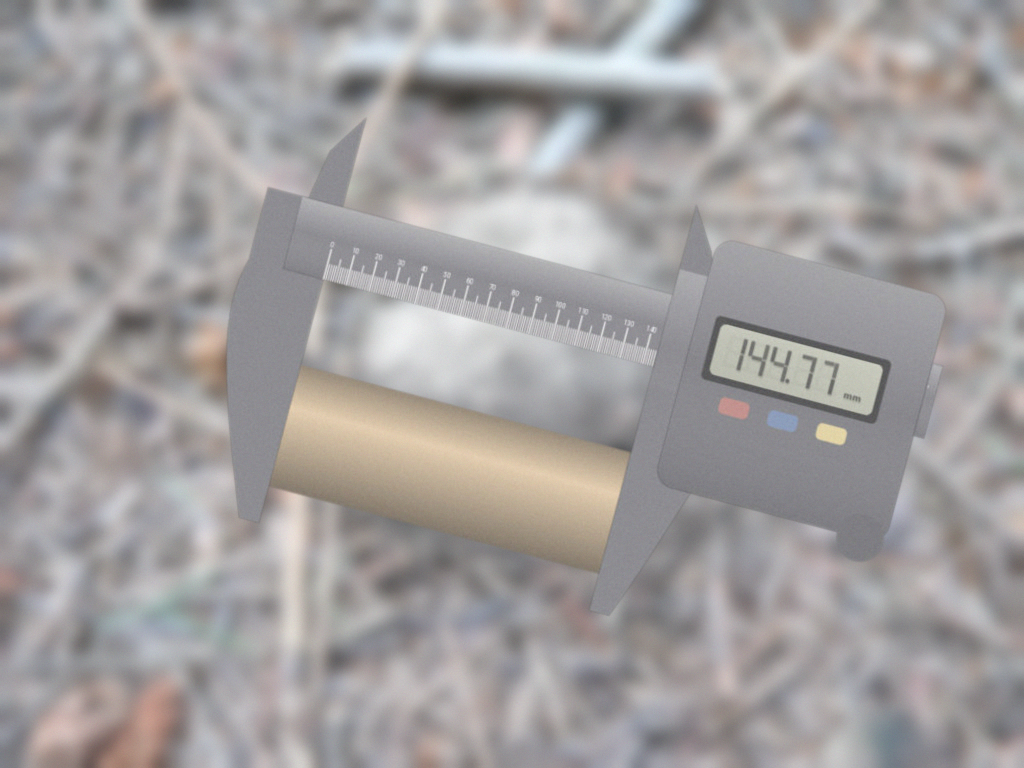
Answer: {"value": 144.77, "unit": "mm"}
